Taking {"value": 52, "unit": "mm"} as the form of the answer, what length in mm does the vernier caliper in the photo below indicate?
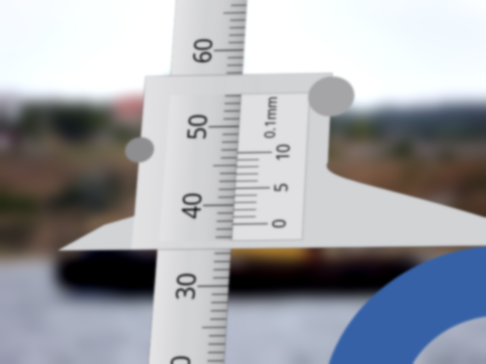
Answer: {"value": 37.6, "unit": "mm"}
